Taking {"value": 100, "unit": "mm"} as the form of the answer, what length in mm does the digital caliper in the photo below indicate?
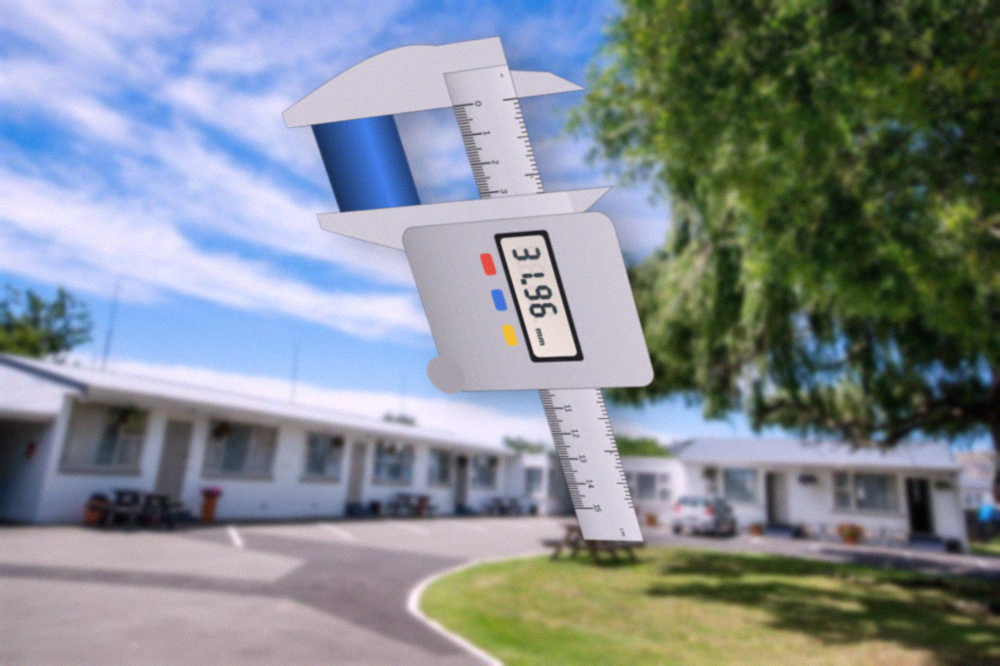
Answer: {"value": 31.96, "unit": "mm"}
